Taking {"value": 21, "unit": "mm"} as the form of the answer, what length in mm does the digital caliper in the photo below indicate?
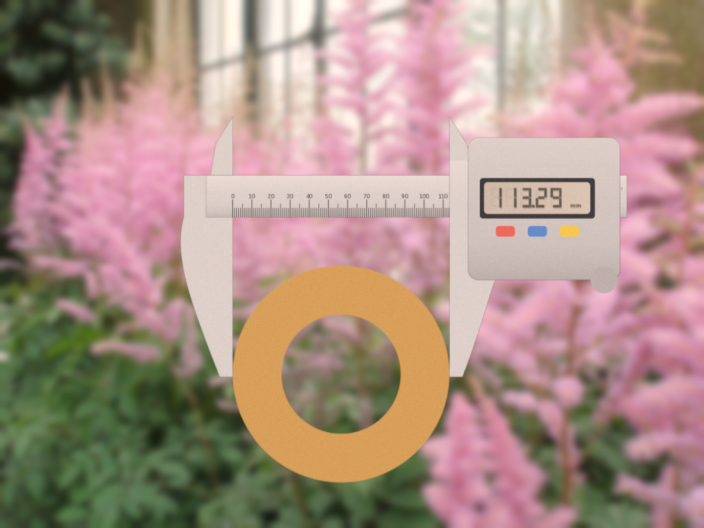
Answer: {"value": 113.29, "unit": "mm"}
